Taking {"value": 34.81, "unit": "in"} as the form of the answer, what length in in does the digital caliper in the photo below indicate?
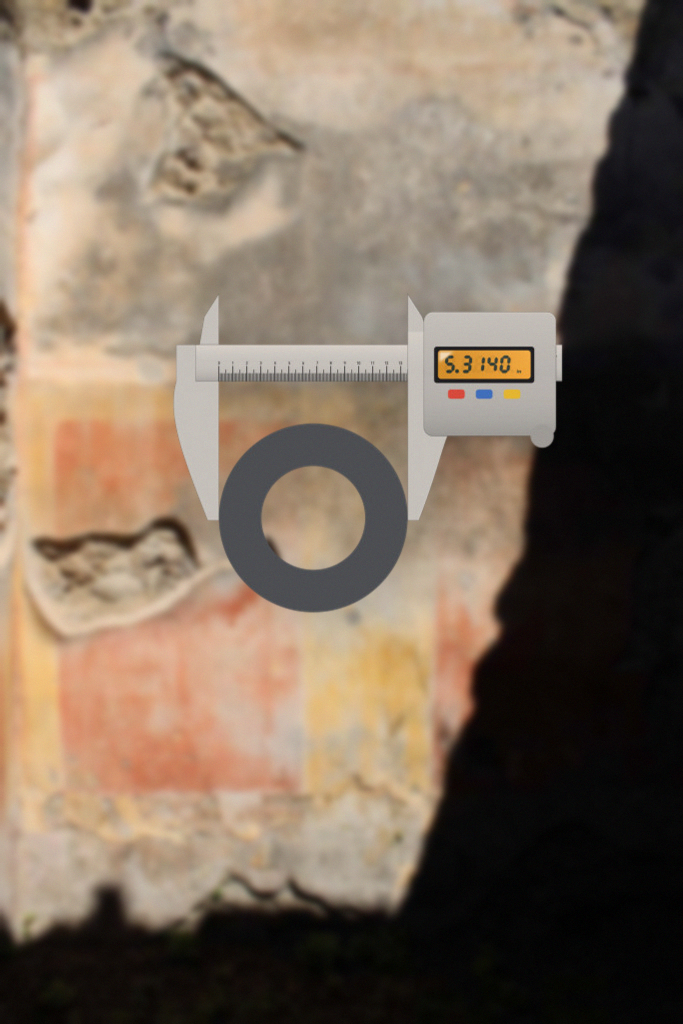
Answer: {"value": 5.3140, "unit": "in"}
